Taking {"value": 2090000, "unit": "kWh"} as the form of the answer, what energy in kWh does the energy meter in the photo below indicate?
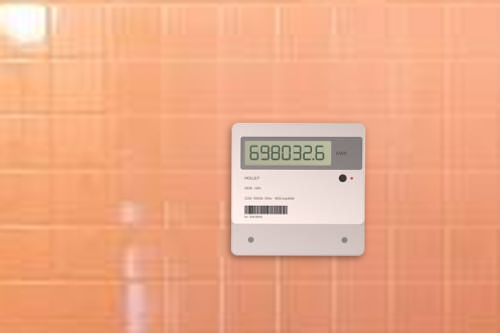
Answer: {"value": 698032.6, "unit": "kWh"}
